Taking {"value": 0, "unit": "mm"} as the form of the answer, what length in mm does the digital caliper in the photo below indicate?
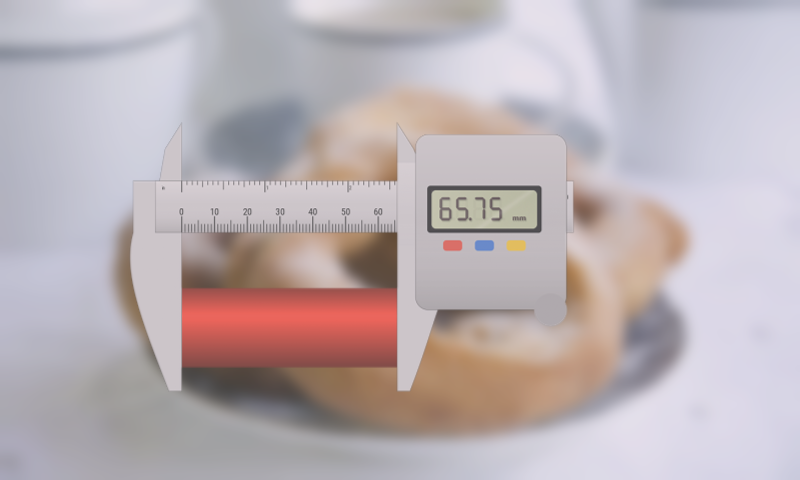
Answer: {"value": 65.75, "unit": "mm"}
